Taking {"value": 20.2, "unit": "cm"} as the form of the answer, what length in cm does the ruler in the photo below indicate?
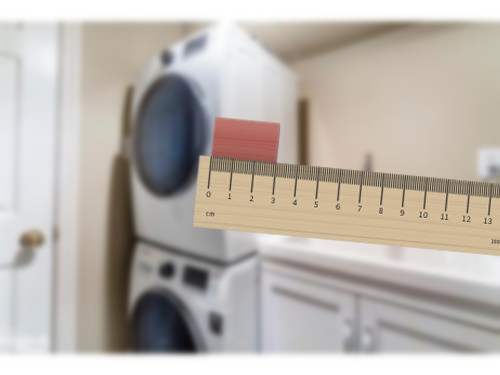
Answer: {"value": 3, "unit": "cm"}
